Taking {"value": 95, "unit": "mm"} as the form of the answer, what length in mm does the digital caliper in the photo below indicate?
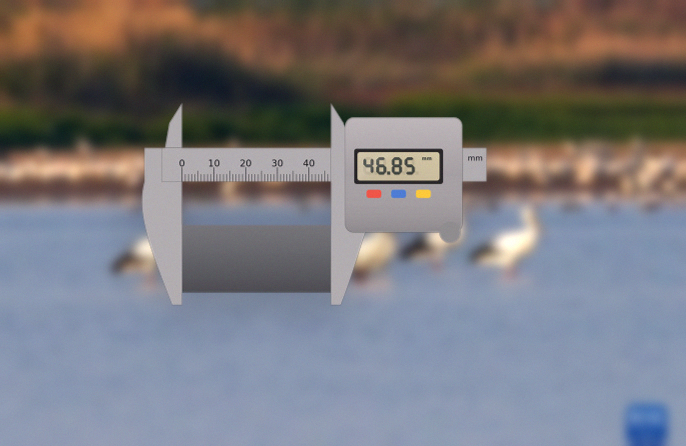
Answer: {"value": 46.85, "unit": "mm"}
